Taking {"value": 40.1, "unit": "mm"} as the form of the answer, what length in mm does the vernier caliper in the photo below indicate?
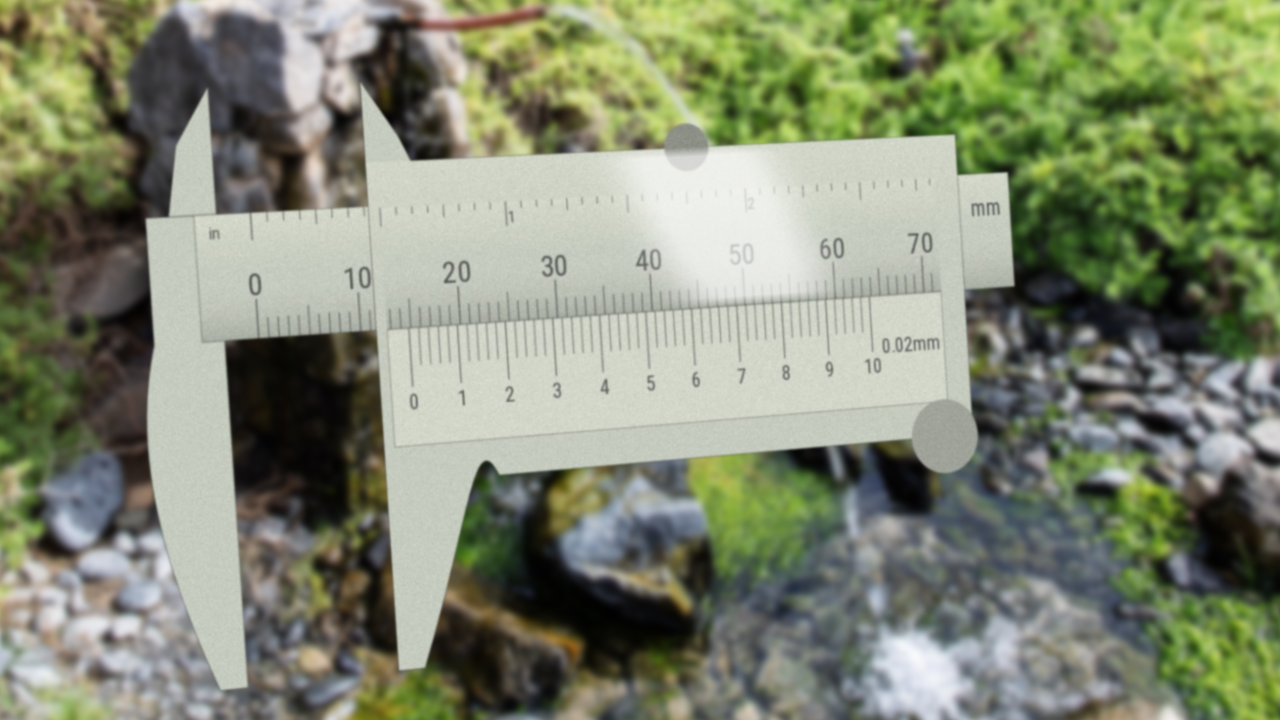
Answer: {"value": 14.8, "unit": "mm"}
